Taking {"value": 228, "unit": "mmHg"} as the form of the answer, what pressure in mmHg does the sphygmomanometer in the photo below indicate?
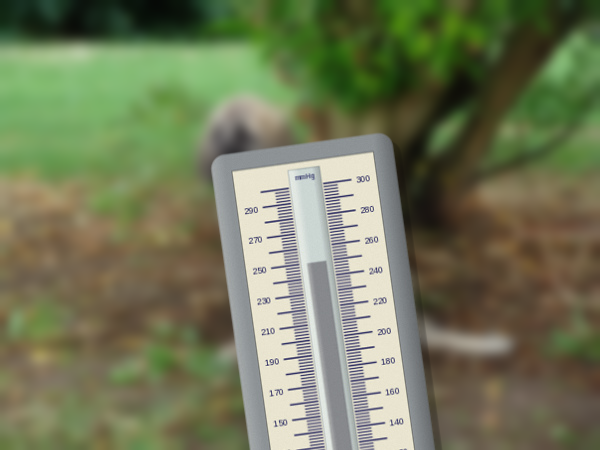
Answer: {"value": 250, "unit": "mmHg"}
